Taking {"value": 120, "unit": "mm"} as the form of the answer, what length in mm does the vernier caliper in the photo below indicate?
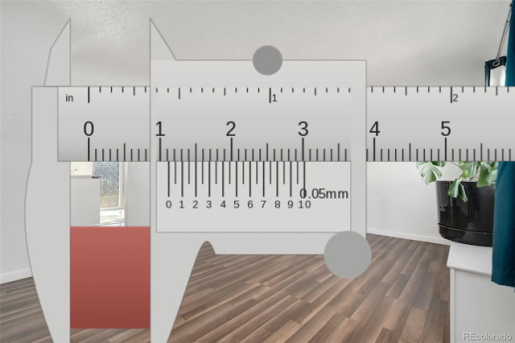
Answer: {"value": 11.2, "unit": "mm"}
